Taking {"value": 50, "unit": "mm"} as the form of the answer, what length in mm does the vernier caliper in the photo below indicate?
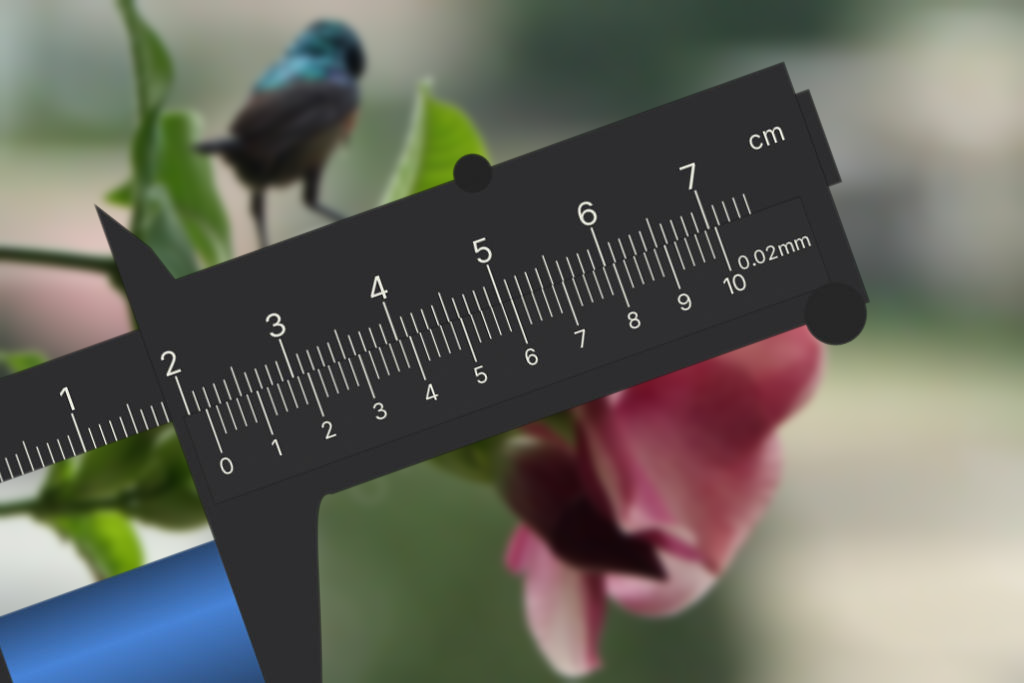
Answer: {"value": 21.6, "unit": "mm"}
